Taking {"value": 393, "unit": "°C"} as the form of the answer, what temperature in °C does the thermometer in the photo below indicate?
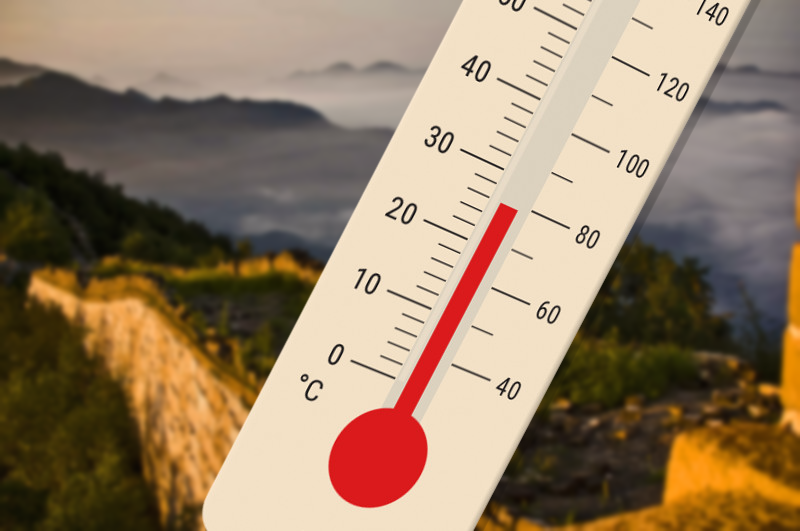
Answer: {"value": 26, "unit": "°C"}
